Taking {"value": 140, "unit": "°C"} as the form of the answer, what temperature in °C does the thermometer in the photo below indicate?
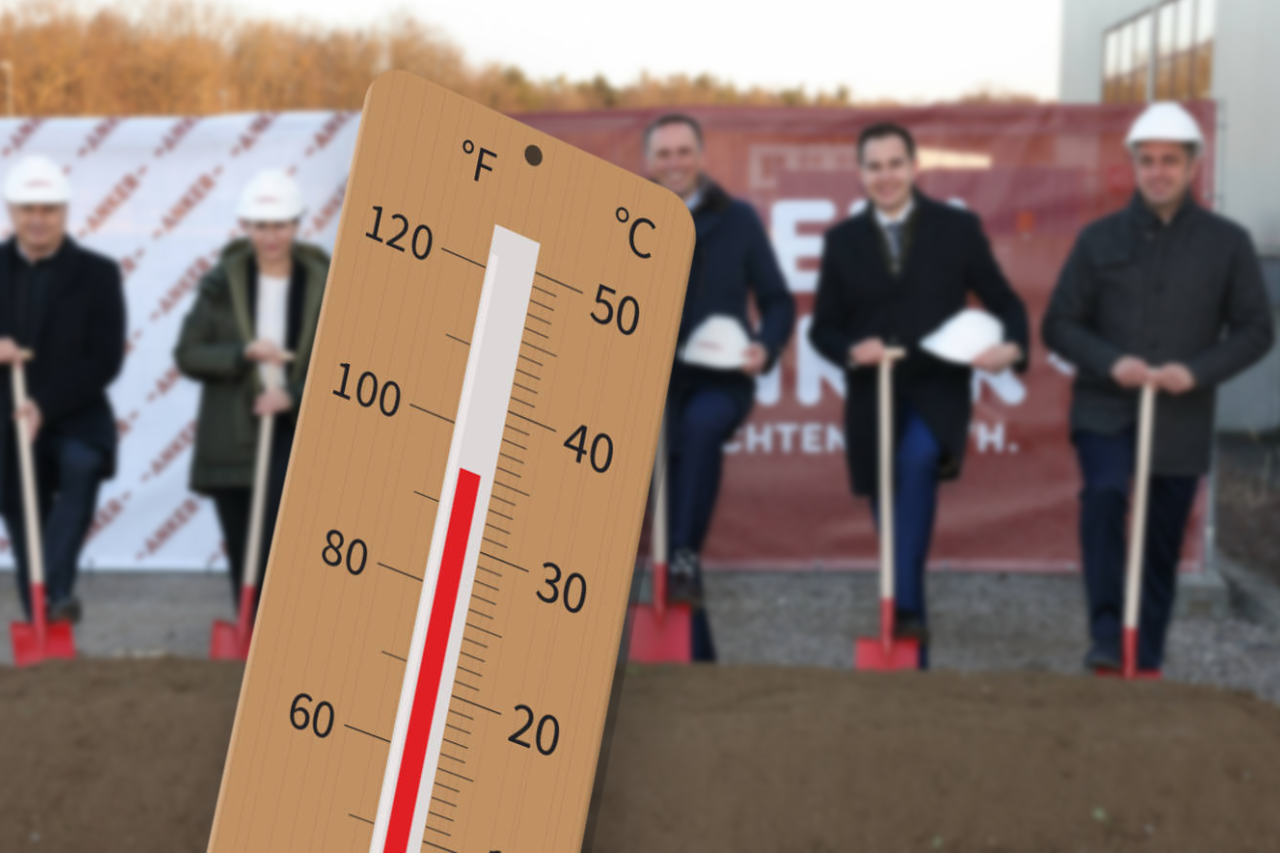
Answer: {"value": 35, "unit": "°C"}
